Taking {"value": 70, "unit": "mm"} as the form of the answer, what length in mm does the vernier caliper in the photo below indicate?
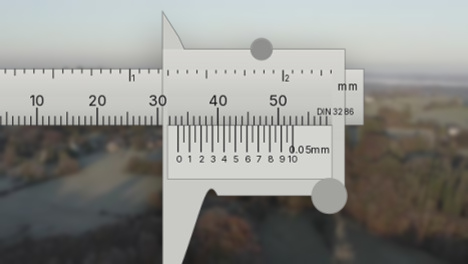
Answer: {"value": 33.4, "unit": "mm"}
